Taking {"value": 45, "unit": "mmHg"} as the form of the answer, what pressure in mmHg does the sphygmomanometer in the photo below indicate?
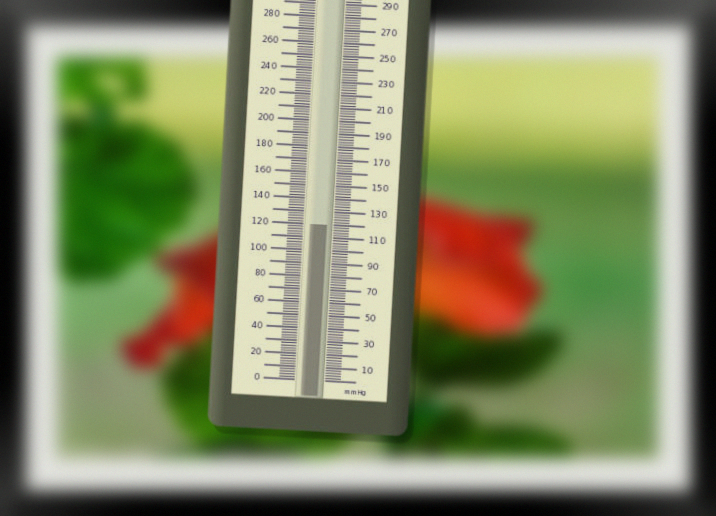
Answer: {"value": 120, "unit": "mmHg"}
